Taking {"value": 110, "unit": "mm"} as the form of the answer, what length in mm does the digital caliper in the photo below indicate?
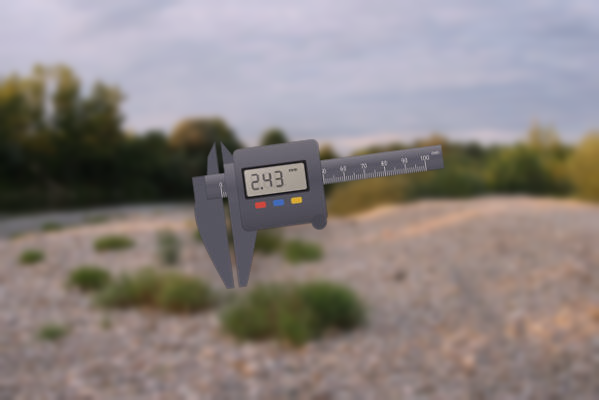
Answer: {"value": 2.43, "unit": "mm"}
